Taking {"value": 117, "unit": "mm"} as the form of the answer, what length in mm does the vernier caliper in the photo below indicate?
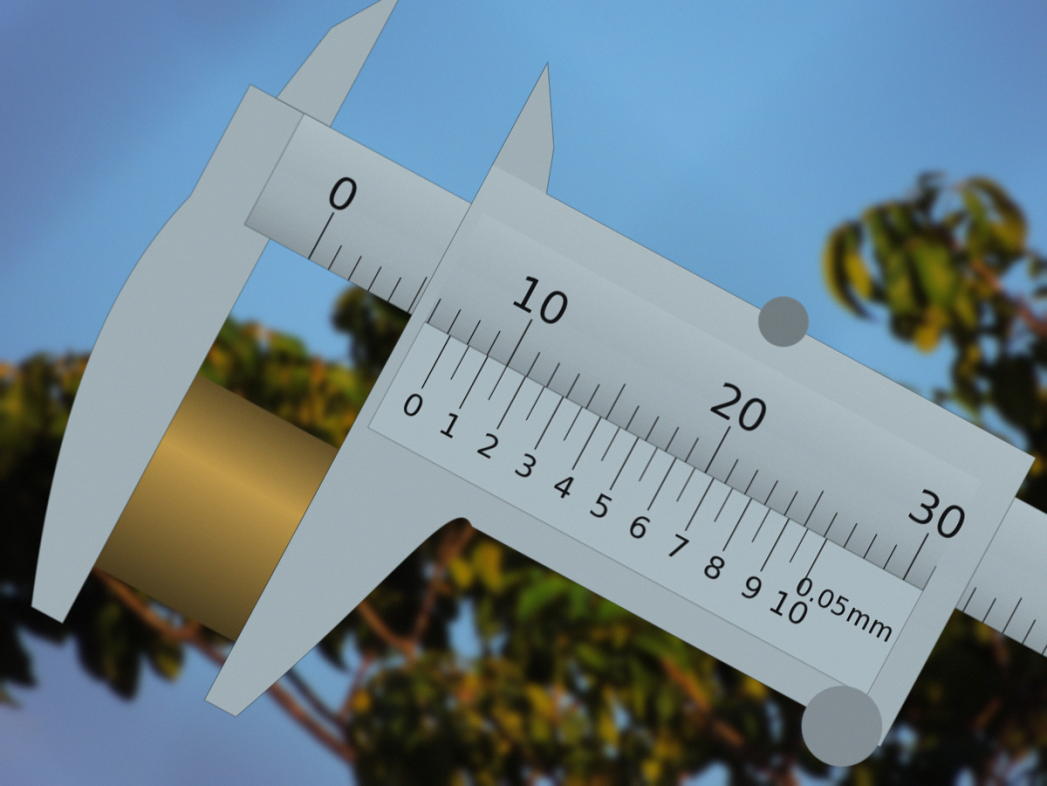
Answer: {"value": 7.15, "unit": "mm"}
